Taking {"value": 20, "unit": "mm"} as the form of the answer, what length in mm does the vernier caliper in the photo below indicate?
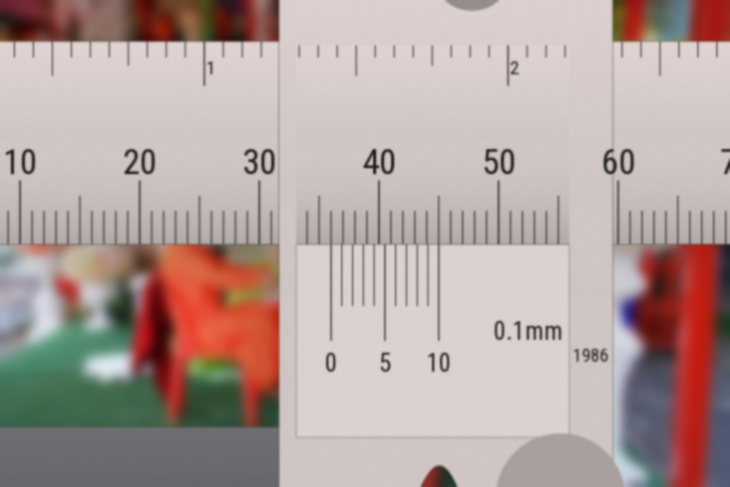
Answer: {"value": 36.0, "unit": "mm"}
